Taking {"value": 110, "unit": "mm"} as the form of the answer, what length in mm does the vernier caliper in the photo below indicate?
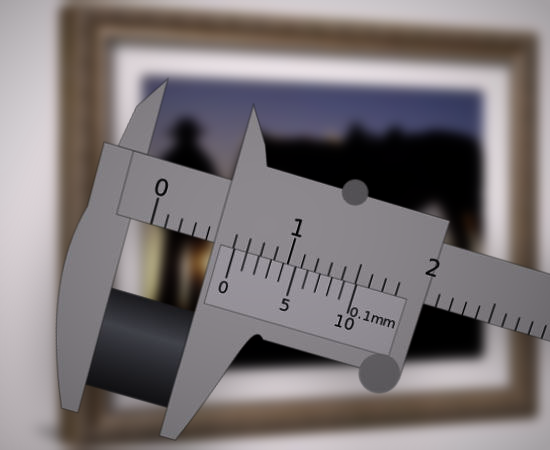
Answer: {"value": 6.1, "unit": "mm"}
